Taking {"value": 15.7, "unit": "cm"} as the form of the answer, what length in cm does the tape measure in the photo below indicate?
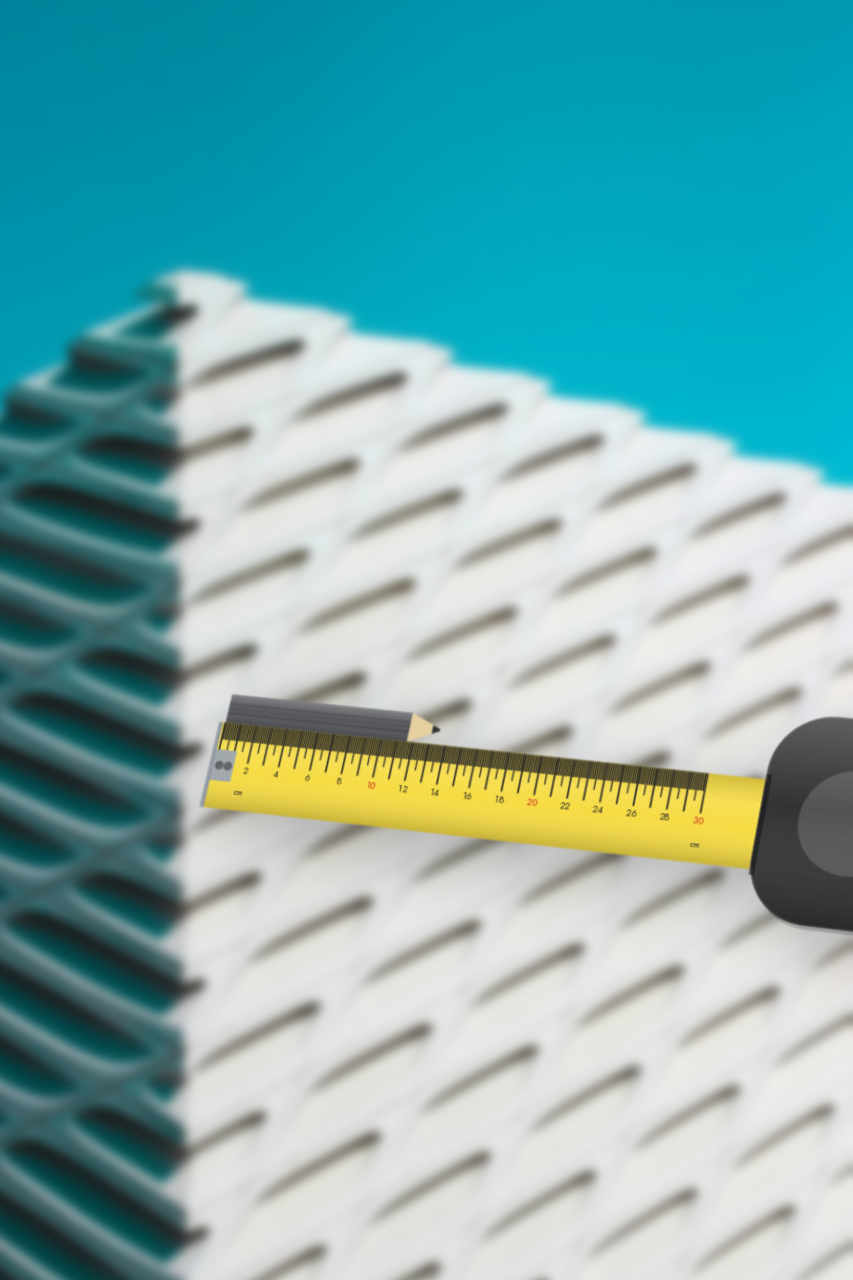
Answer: {"value": 13.5, "unit": "cm"}
